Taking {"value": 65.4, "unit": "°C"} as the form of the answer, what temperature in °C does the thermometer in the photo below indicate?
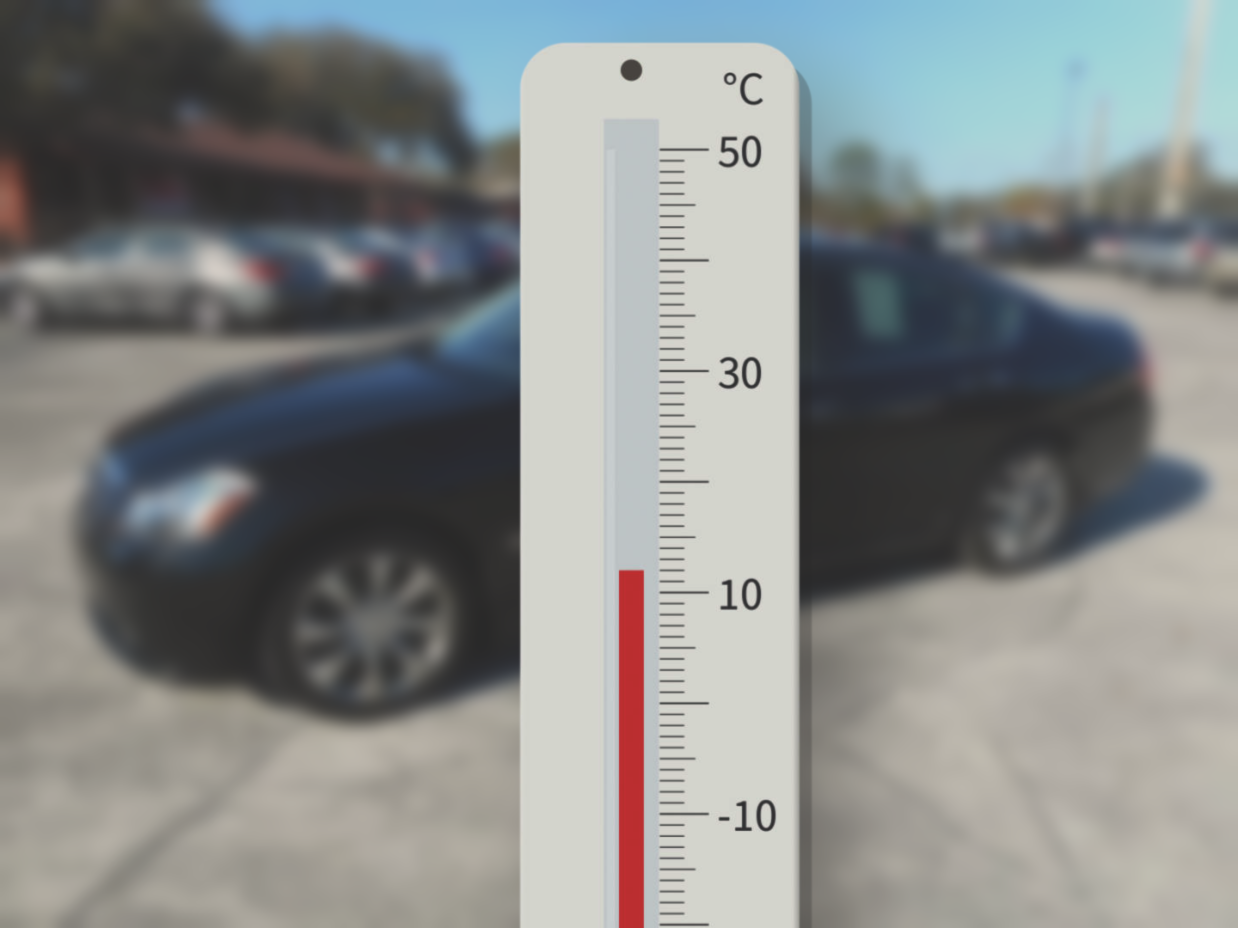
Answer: {"value": 12, "unit": "°C"}
